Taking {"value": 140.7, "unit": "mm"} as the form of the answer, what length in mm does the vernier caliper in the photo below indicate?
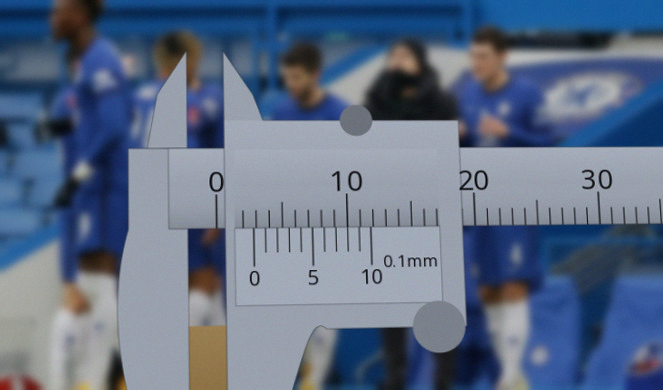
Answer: {"value": 2.8, "unit": "mm"}
